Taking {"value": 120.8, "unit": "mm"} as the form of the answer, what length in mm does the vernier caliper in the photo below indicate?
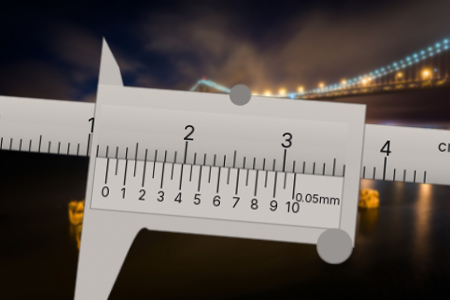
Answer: {"value": 12.2, "unit": "mm"}
